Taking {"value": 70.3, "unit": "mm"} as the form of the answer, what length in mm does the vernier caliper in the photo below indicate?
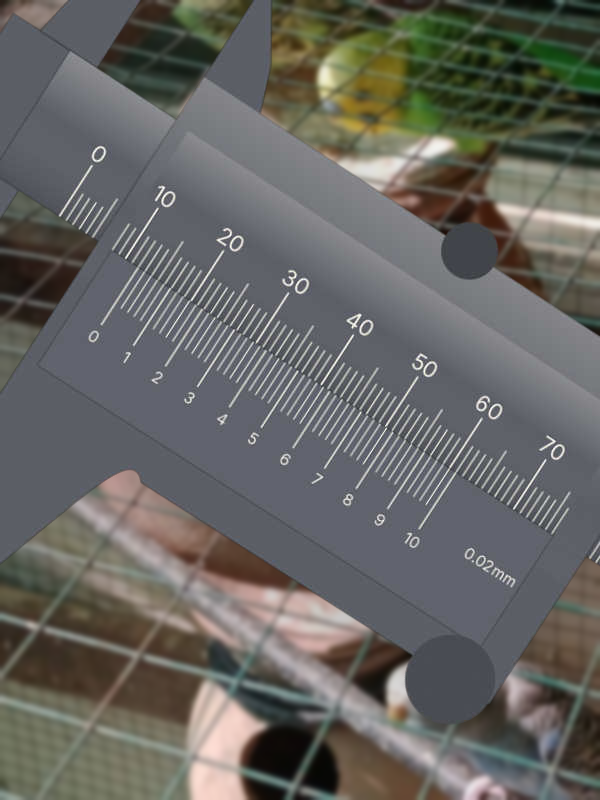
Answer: {"value": 12.0, "unit": "mm"}
